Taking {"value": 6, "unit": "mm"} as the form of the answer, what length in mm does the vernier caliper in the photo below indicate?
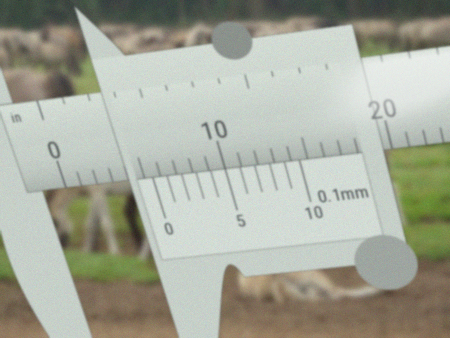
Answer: {"value": 5.5, "unit": "mm"}
